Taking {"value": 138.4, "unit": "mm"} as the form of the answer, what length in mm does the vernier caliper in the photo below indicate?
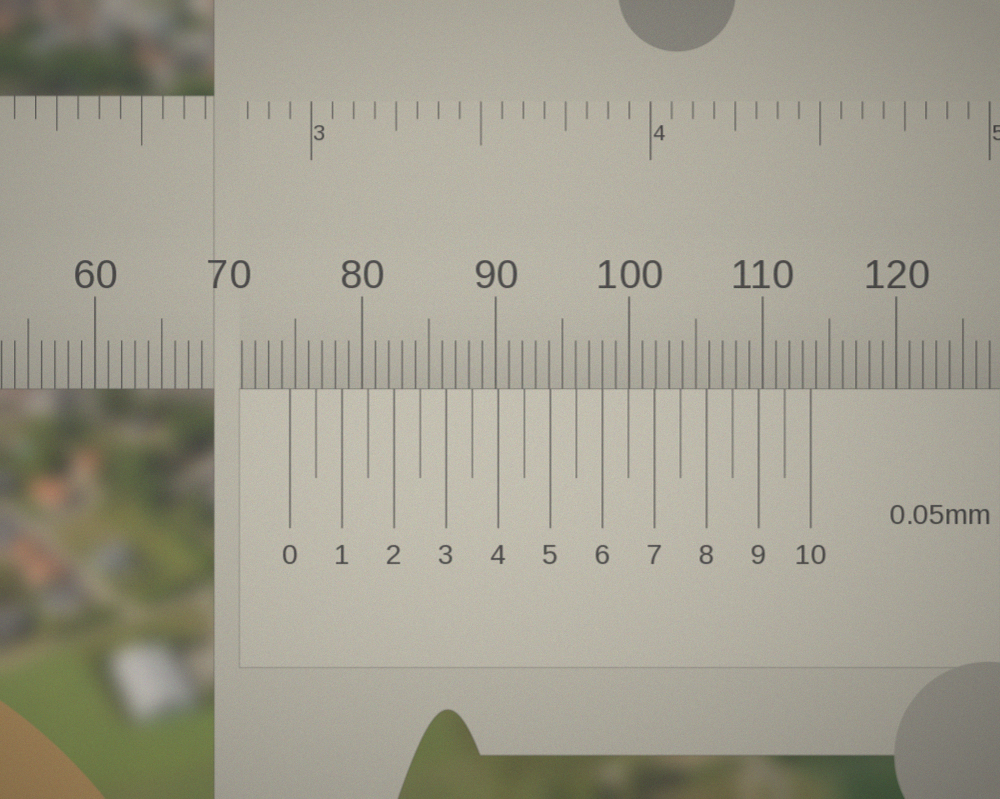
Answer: {"value": 74.6, "unit": "mm"}
